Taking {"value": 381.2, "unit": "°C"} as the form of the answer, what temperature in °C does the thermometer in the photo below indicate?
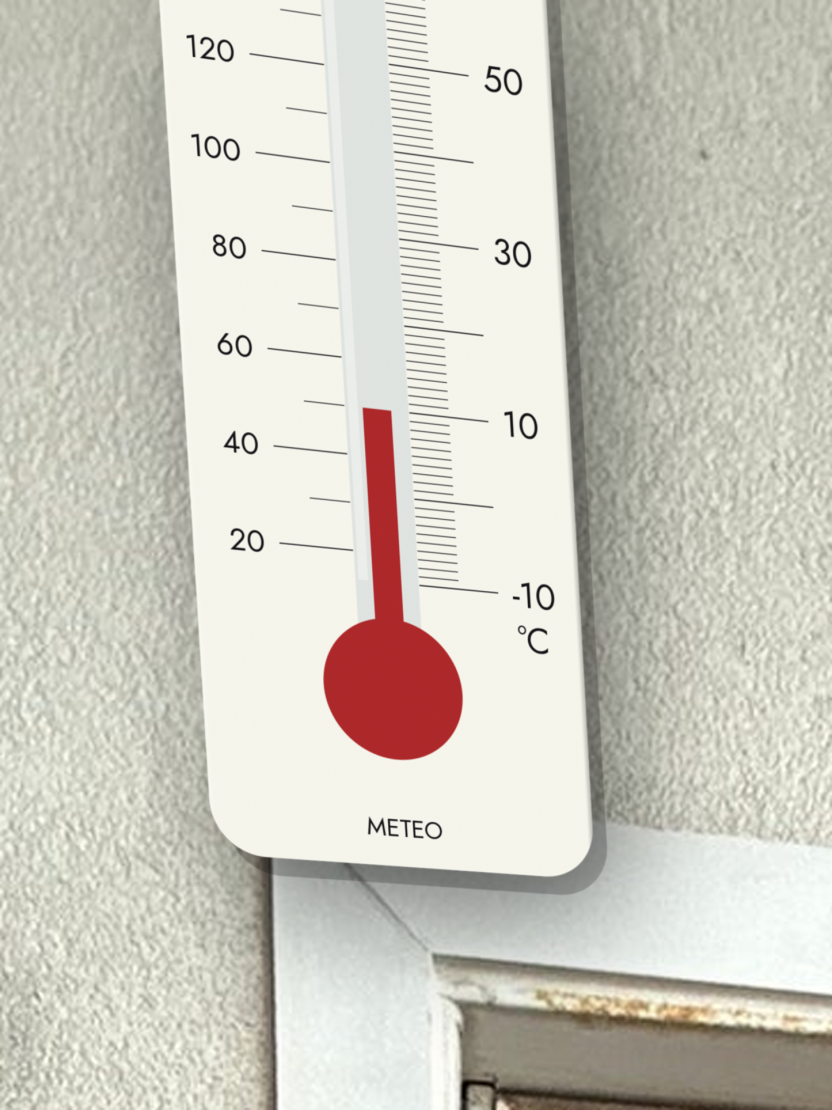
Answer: {"value": 10, "unit": "°C"}
